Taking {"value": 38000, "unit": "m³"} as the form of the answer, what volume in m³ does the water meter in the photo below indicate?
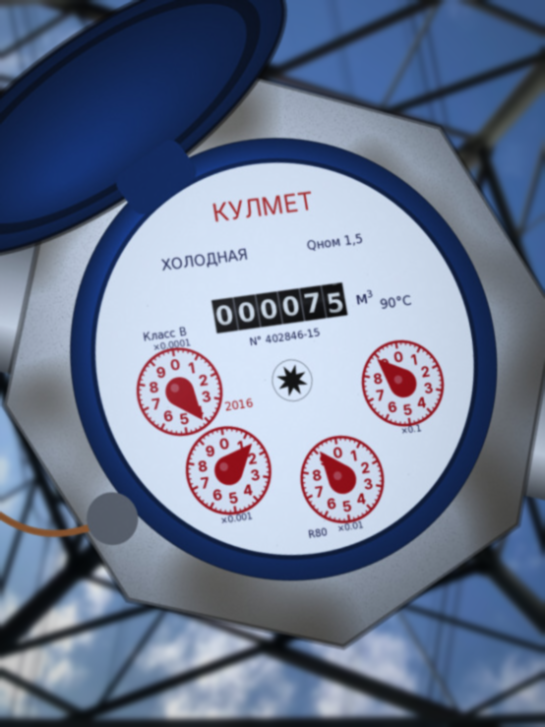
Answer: {"value": 74.8914, "unit": "m³"}
